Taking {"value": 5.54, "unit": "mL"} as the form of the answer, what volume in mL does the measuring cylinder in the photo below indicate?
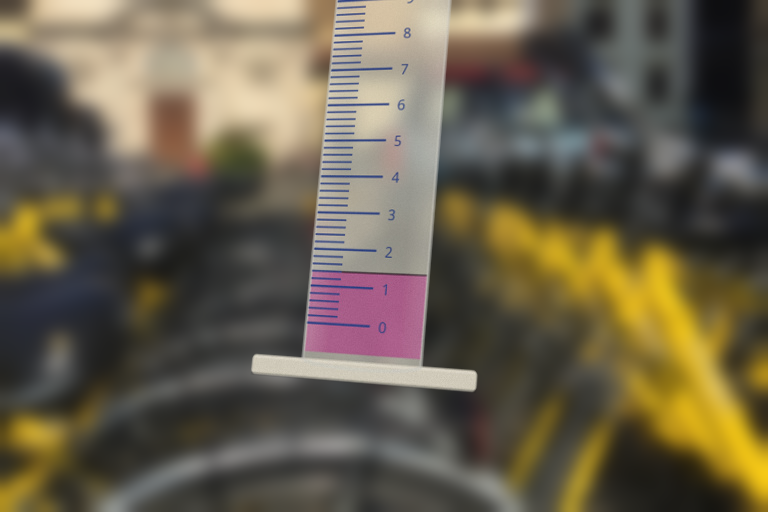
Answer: {"value": 1.4, "unit": "mL"}
